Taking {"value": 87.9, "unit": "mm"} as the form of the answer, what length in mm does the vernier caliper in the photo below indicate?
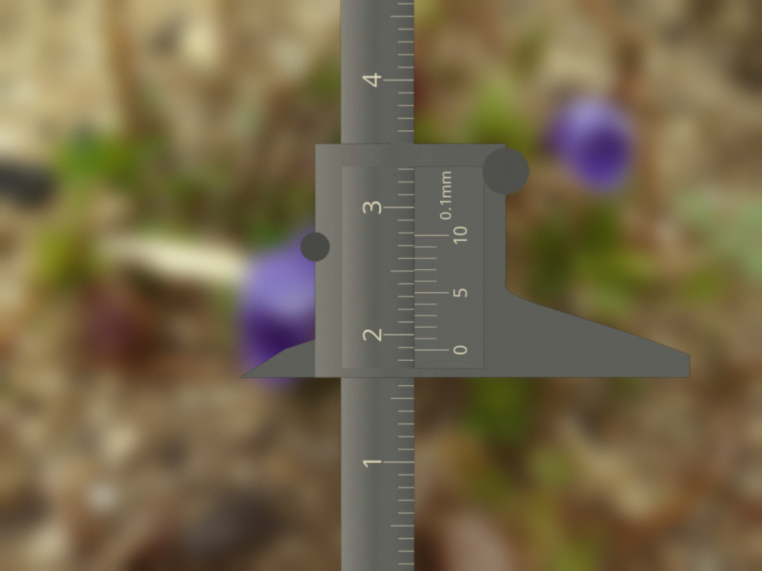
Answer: {"value": 18.8, "unit": "mm"}
